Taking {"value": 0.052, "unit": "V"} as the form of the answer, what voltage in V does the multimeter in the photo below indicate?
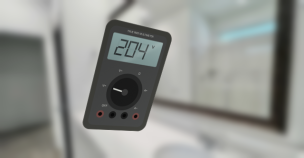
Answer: {"value": 204, "unit": "V"}
